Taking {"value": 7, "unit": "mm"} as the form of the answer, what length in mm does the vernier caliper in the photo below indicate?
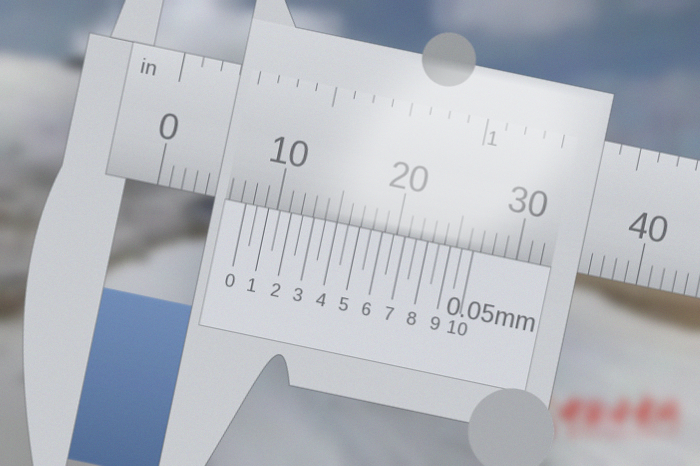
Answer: {"value": 7.4, "unit": "mm"}
